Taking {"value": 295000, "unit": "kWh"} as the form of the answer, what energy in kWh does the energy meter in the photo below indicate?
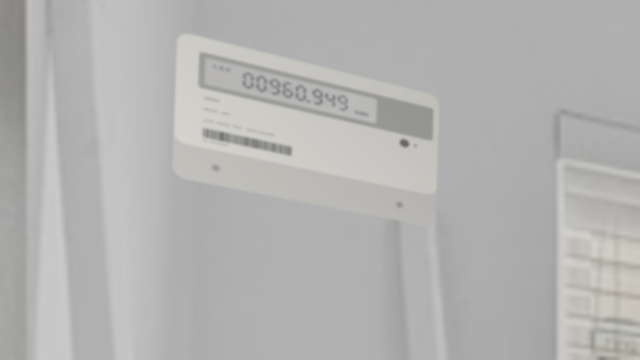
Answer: {"value": 960.949, "unit": "kWh"}
